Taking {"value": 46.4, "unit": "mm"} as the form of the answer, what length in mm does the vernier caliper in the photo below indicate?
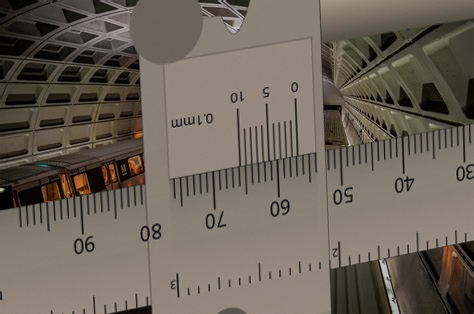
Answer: {"value": 56.8, "unit": "mm"}
